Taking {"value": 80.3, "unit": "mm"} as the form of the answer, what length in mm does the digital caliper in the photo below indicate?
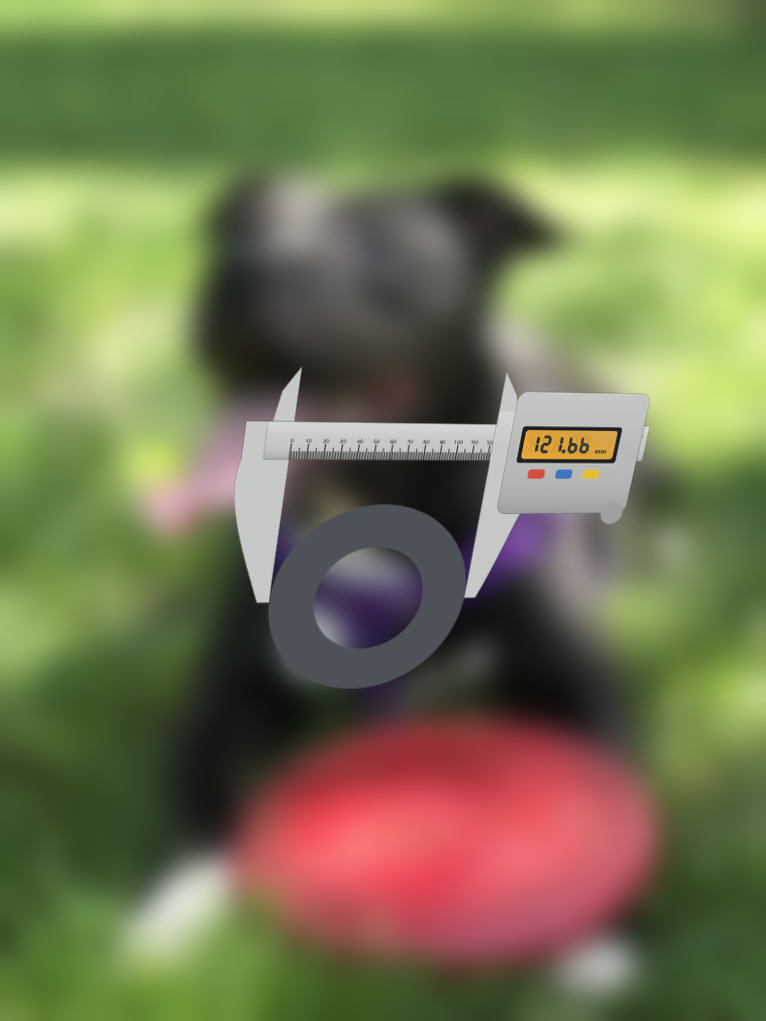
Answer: {"value": 121.66, "unit": "mm"}
